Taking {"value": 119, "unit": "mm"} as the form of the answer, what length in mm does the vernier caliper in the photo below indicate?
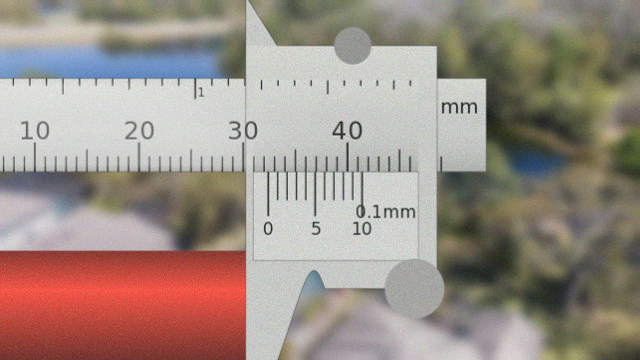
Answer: {"value": 32.4, "unit": "mm"}
